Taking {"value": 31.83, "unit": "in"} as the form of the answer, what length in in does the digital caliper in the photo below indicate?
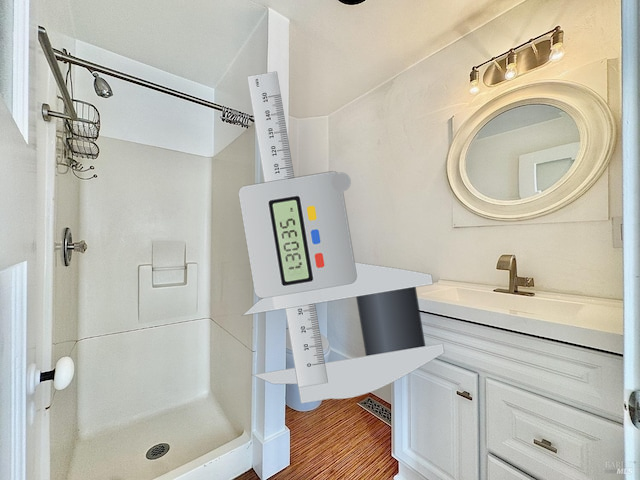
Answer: {"value": 1.3035, "unit": "in"}
